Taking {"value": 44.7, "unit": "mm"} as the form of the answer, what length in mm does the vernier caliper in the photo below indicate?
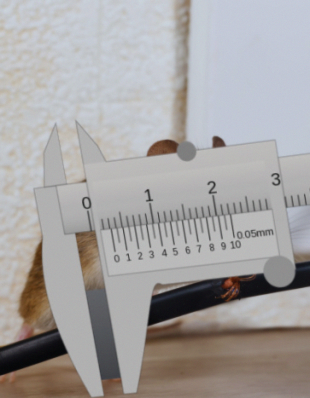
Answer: {"value": 3.2, "unit": "mm"}
